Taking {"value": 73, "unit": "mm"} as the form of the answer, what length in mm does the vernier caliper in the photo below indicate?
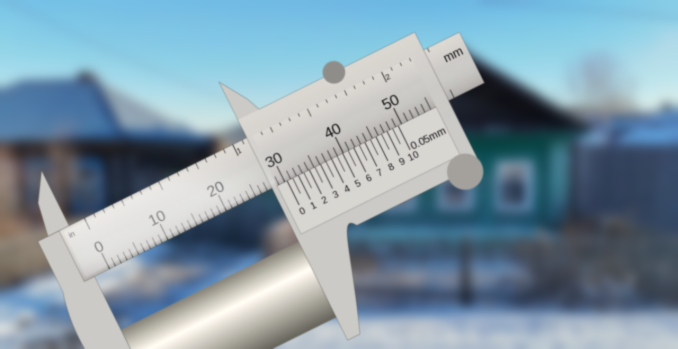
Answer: {"value": 30.4, "unit": "mm"}
